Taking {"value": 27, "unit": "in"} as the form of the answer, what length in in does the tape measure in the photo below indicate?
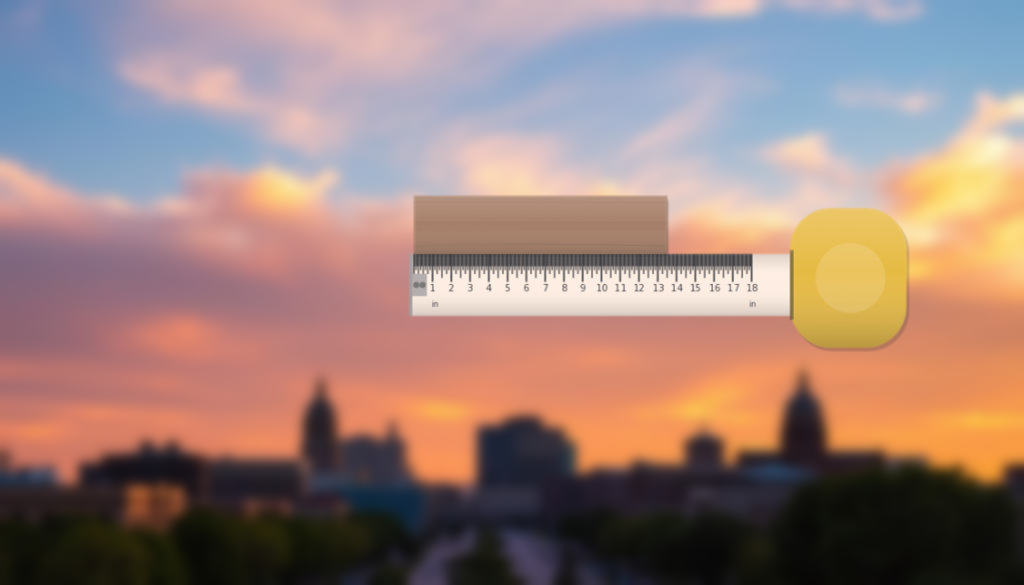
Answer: {"value": 13.5, "unit": "in"}
